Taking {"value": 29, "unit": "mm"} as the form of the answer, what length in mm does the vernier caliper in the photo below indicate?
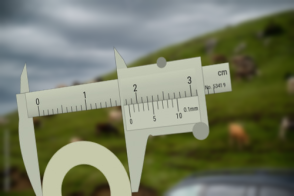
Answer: {"value": 18.4, "unit": "mm"}
